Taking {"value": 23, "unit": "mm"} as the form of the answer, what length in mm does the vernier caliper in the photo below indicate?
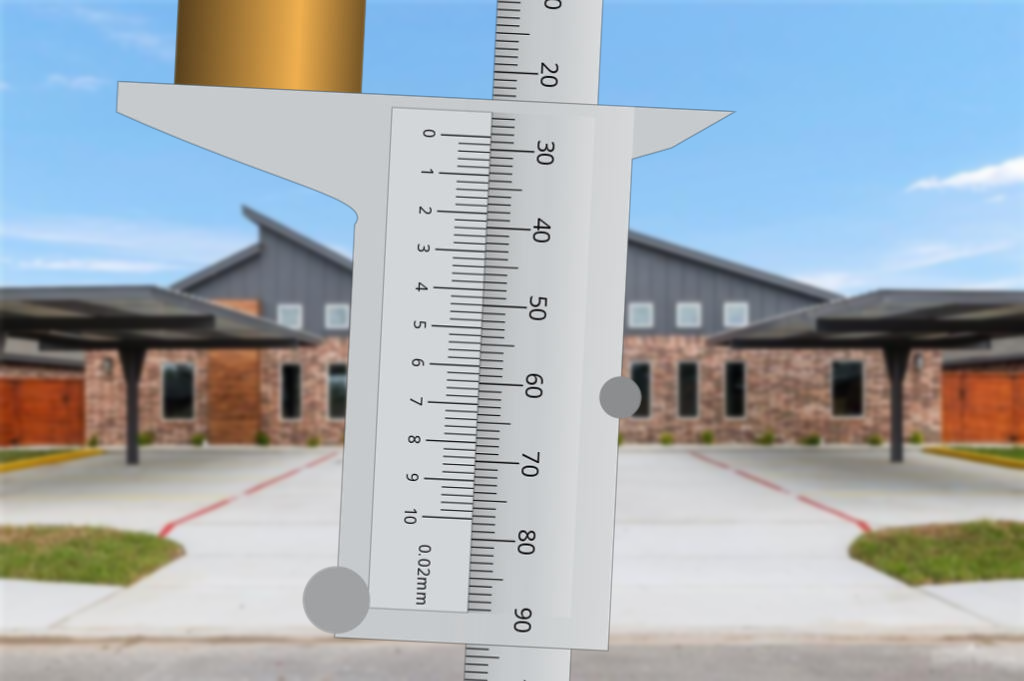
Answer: {"value": 28.4, "unit": "mm"}
